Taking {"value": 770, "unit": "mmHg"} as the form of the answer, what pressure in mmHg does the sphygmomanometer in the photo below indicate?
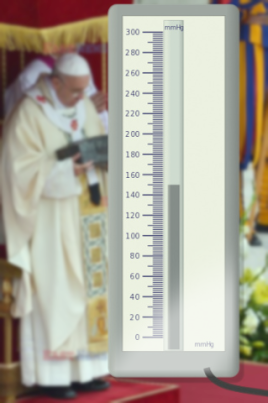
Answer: {"value": 150, "unit": "mmHg"}
